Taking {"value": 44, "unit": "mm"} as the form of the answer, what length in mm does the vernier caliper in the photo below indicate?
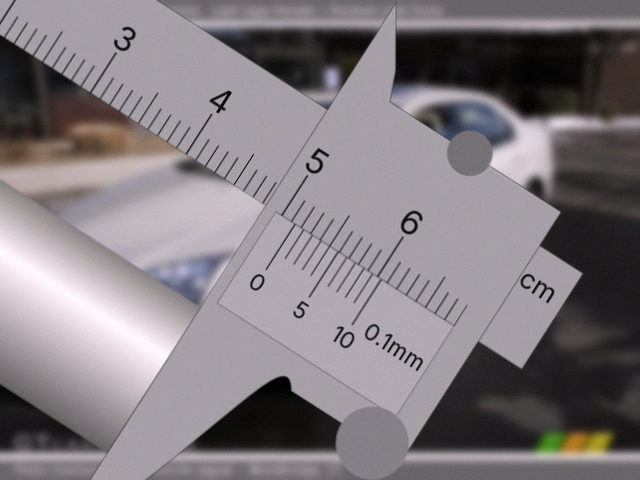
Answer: {"value": 51.4, "unit": "mm"}
